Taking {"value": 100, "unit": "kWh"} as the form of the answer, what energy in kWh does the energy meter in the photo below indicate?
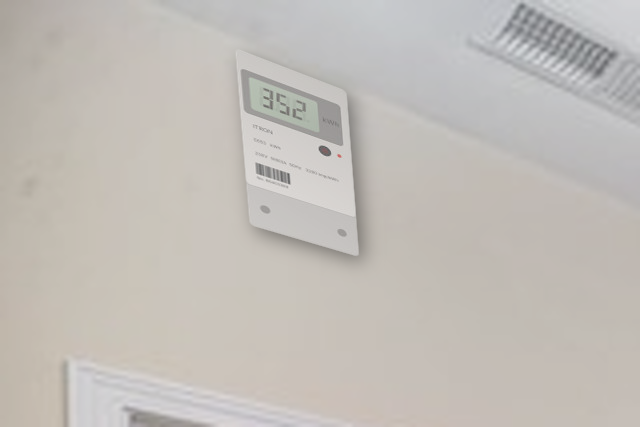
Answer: {"value": 352, "unit": "kWh"}
